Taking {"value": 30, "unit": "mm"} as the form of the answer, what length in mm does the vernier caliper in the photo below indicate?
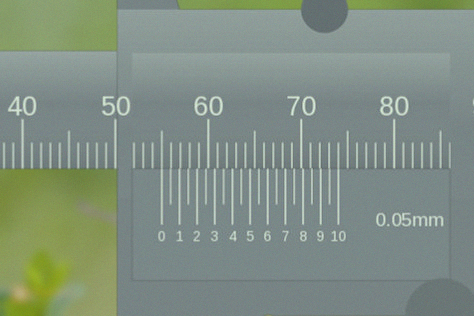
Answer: {"value": 55.0, "unit": "mm"}
